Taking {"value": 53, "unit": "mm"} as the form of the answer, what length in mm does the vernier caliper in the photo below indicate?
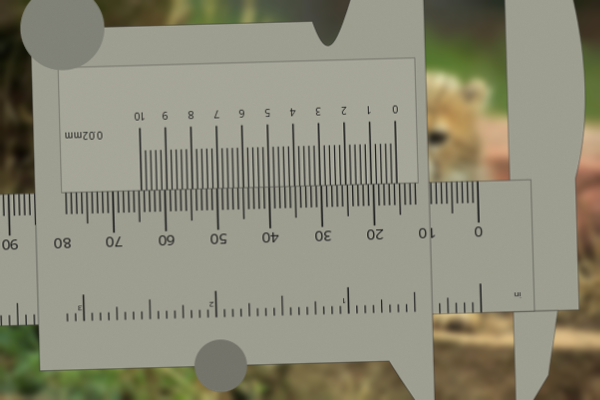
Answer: {"value": 15.5, "unit": "mm"}
